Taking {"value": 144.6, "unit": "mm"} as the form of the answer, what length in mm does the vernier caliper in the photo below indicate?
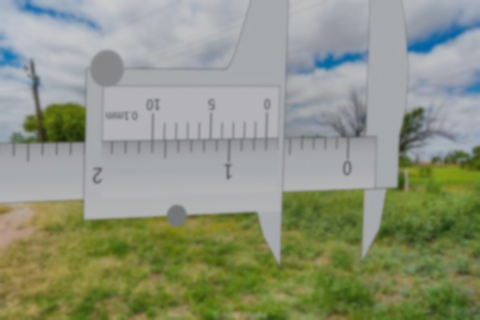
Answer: {"value": 7.0, "unit": "mm"}
